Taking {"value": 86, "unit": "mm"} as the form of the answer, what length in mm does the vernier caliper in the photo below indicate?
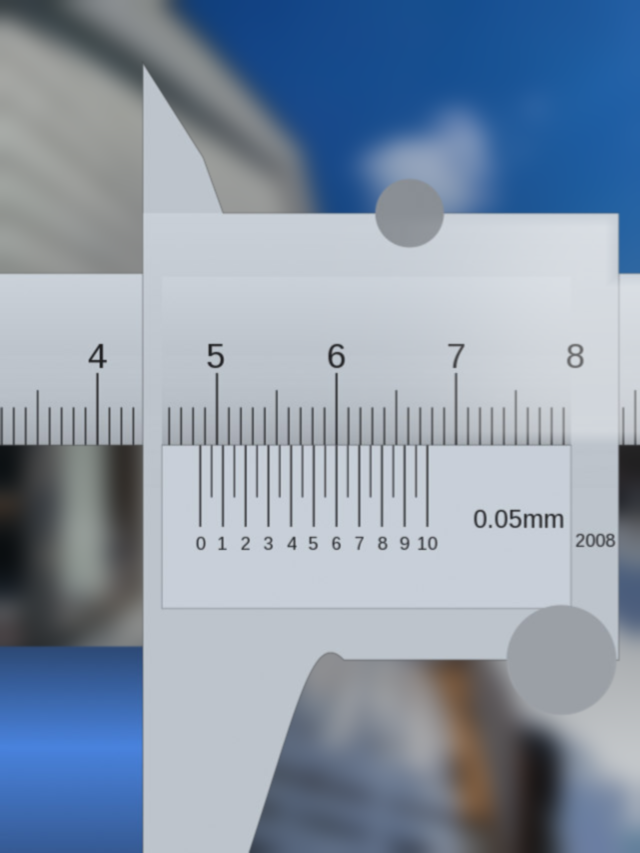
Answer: {"value": 48.6, "unit": "mm"}
